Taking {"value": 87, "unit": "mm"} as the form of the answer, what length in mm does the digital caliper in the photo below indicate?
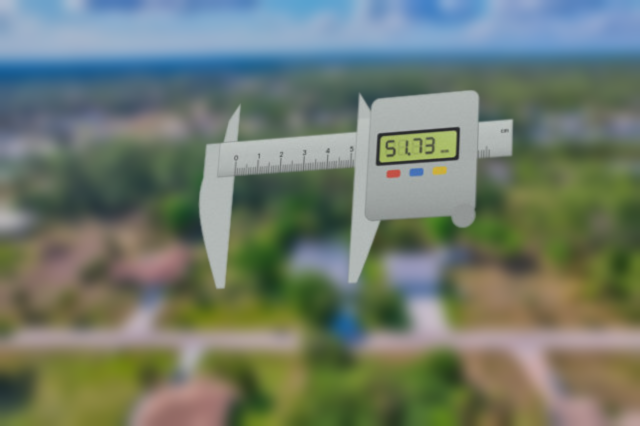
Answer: {"value": 51.73, "unit": "mm"}
